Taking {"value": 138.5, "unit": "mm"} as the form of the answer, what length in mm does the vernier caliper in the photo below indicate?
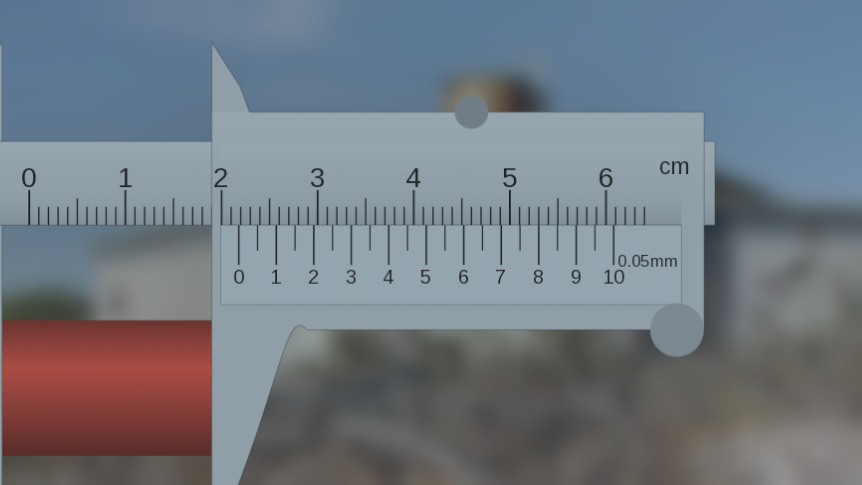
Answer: {"value": 21.8, "unit": "mm"}
